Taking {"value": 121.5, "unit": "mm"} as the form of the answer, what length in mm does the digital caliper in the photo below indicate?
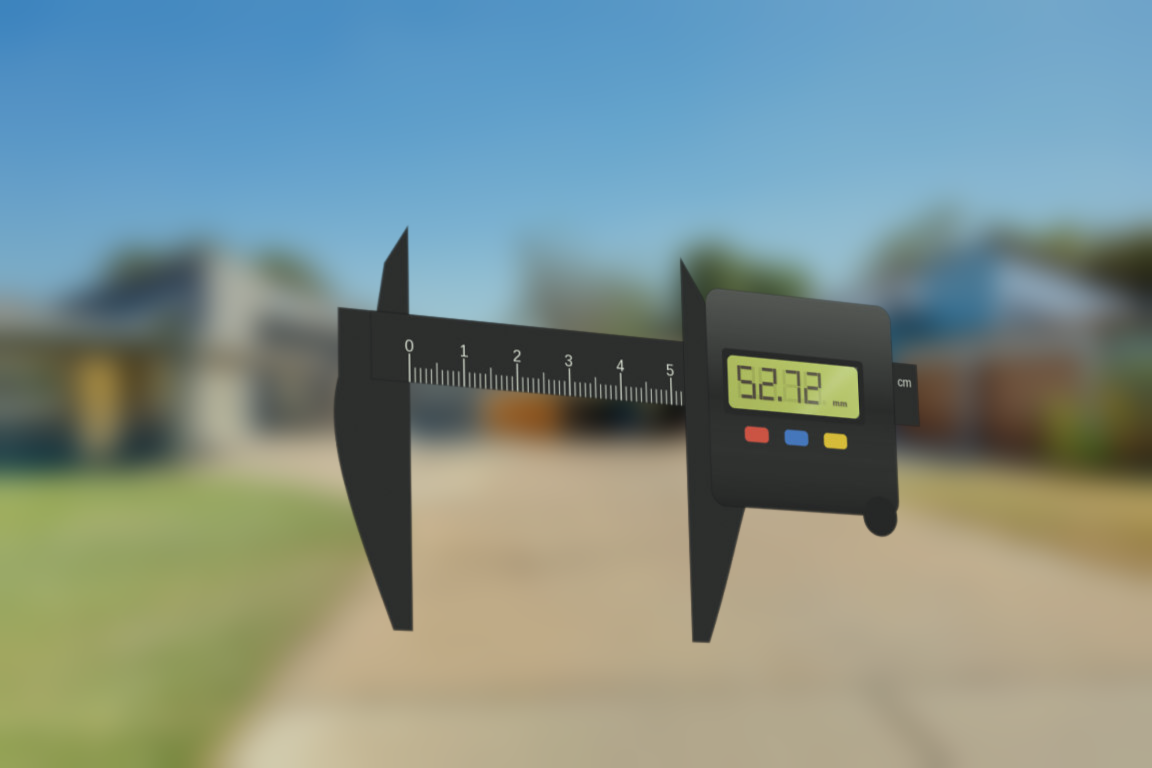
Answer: {"value": 52.72, "unit": "mm"}
